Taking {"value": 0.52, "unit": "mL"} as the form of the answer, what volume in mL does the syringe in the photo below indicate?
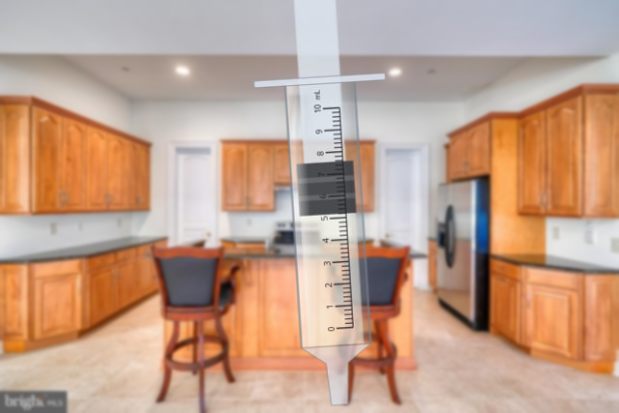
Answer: {"value": 5.2, "unit": "mL"}
